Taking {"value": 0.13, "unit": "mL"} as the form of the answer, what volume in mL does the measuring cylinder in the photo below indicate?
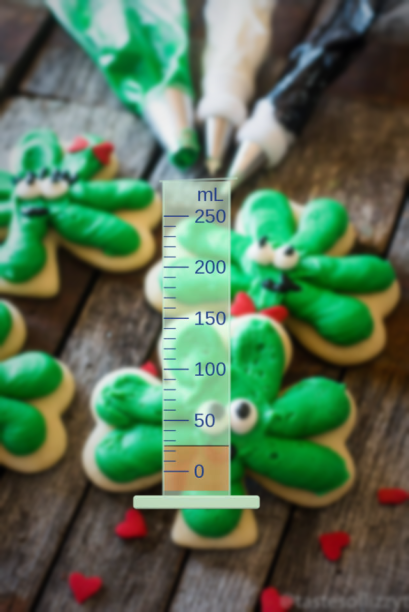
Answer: {"value": 25, "unit": "mL"}
